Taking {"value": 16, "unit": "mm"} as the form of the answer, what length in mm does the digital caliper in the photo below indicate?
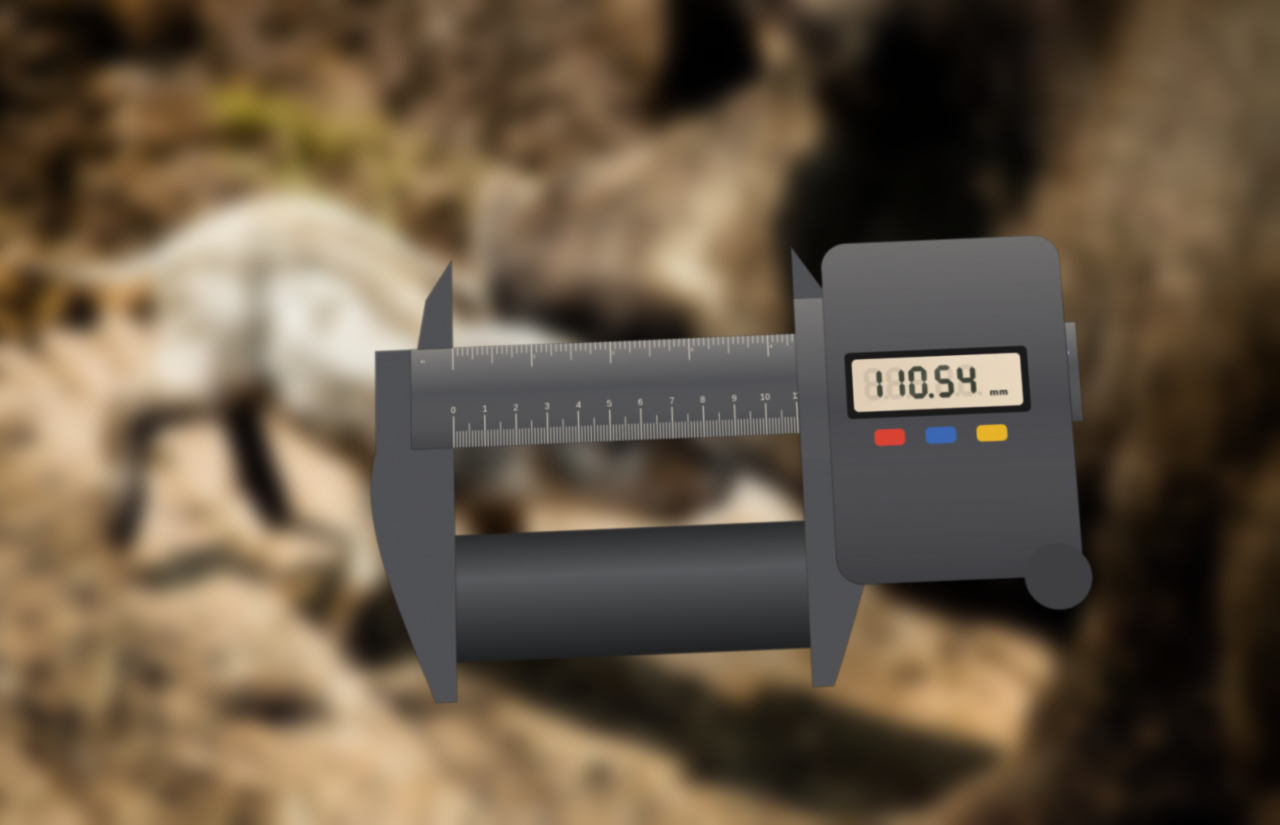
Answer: {"value": 110.54, "unit": "mm"}
